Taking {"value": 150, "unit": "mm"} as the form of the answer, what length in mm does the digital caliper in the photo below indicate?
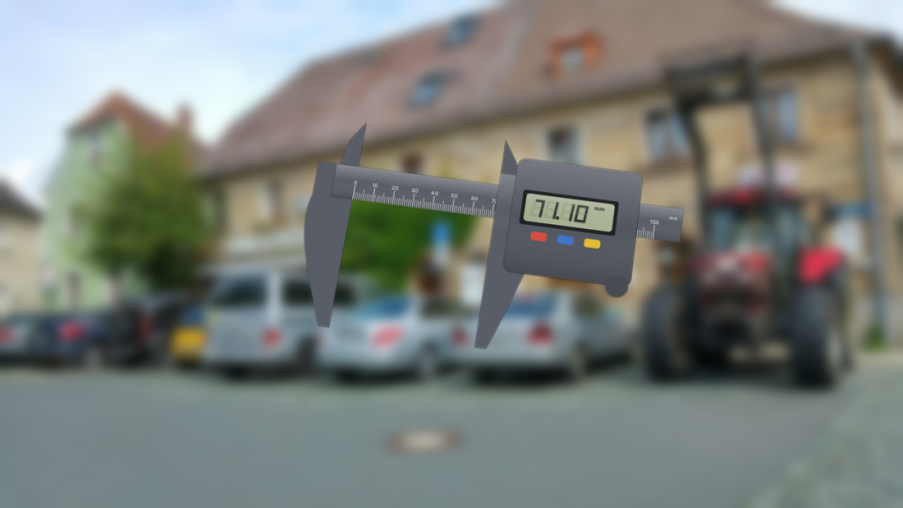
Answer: {"value": 71.10, "unit": "mm"}
